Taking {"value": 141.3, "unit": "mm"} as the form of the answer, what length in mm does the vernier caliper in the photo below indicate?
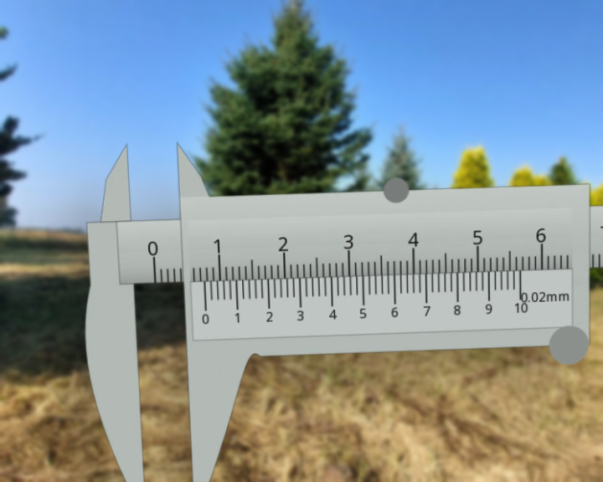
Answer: {"value": 7.6, "unit": "mm"}
